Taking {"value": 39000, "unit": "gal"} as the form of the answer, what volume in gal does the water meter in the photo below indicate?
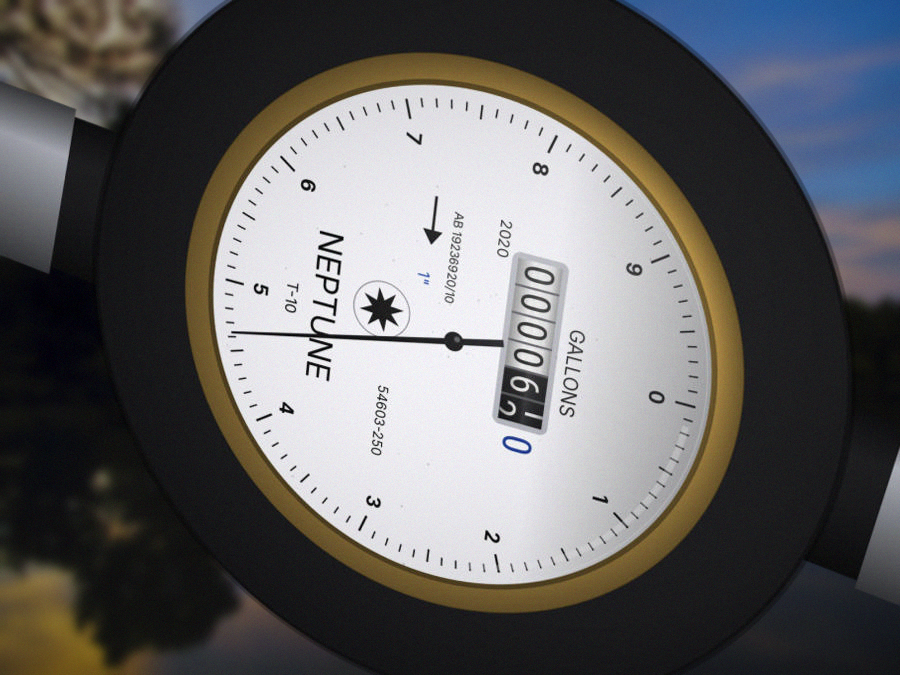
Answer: {"value": 614.6, "unit": "gal"}
